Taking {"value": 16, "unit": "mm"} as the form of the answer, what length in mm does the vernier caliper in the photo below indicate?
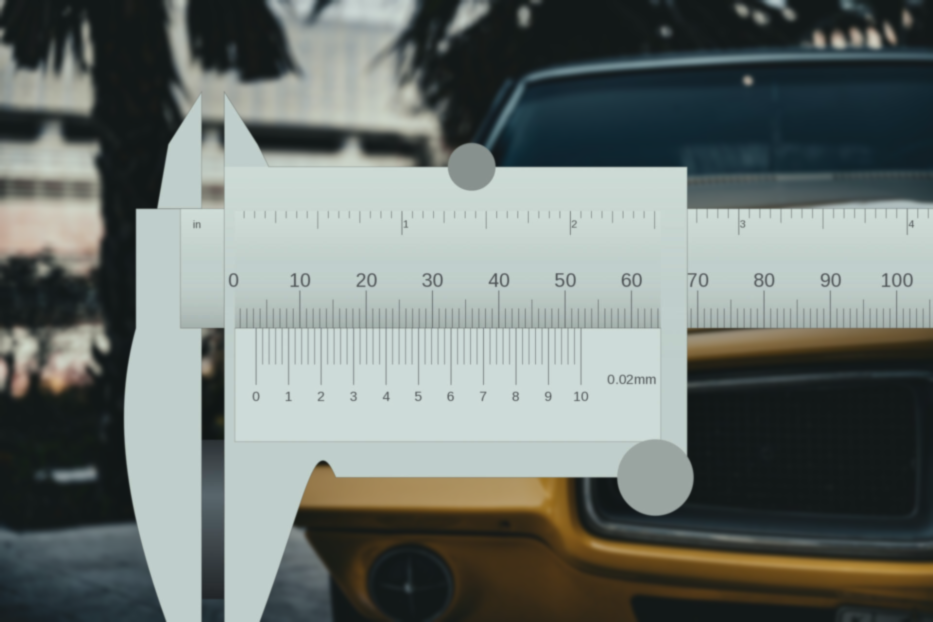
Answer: {"value": 3.4, "unit": "mm"}
